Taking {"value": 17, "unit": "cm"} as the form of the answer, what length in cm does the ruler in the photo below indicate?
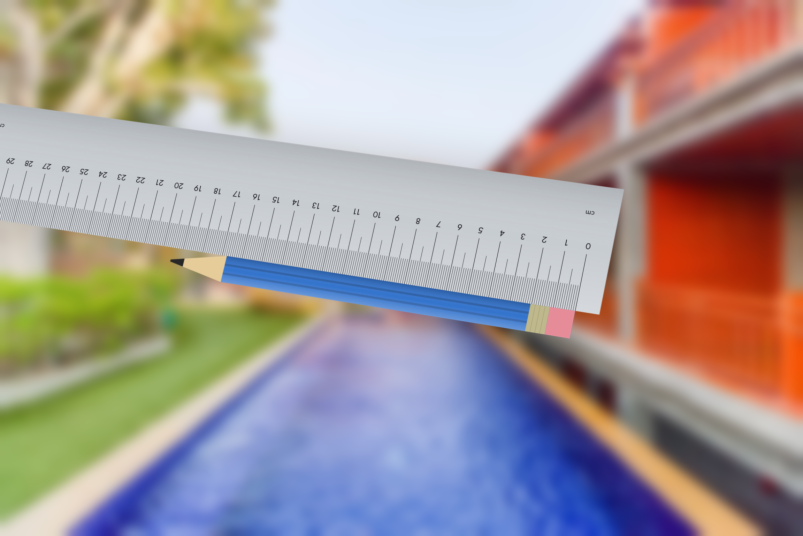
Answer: {"value": 19.5, "unit": "cm"}
